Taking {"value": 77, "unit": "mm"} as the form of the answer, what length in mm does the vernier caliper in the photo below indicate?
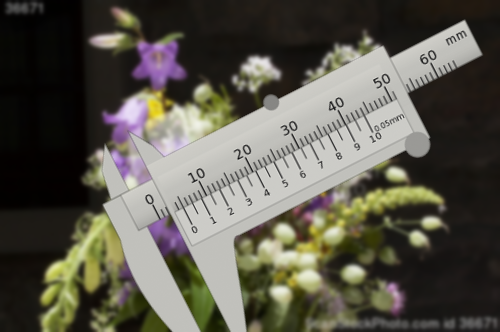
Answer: {"value": 5.0, "unit": "mm"}
